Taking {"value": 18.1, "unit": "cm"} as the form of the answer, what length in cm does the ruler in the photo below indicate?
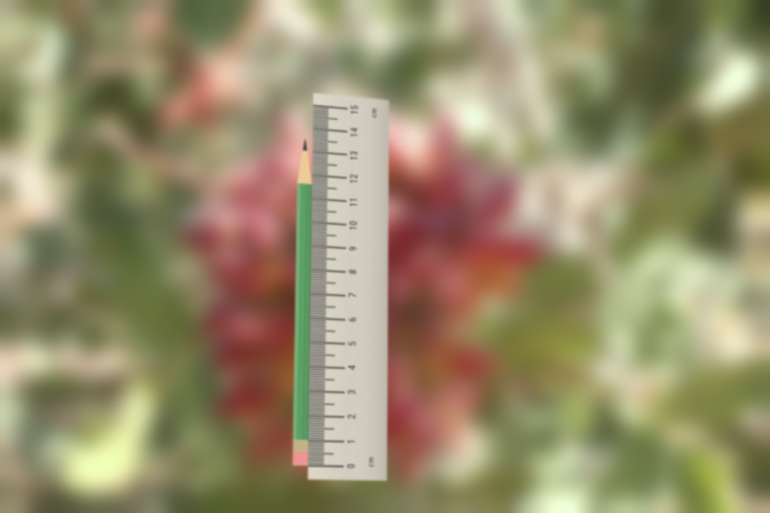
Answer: {"value": 13.5, "unit": "cm"}
